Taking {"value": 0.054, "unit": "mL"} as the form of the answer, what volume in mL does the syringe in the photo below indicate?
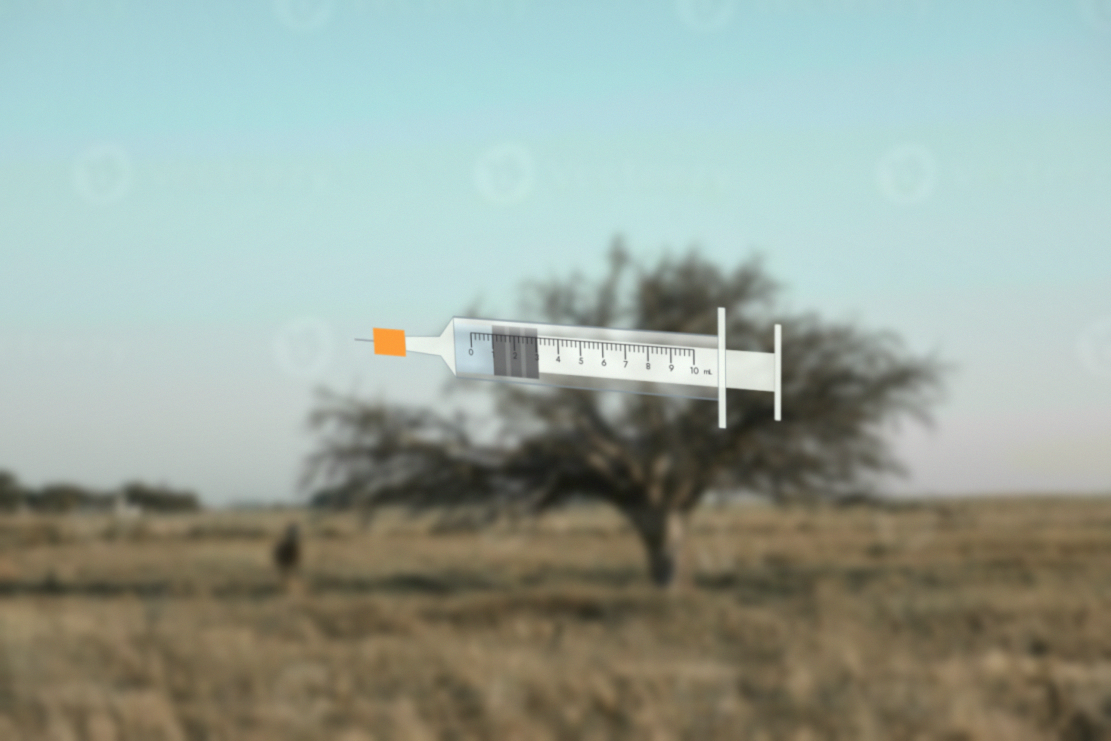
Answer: {"value": 1, "unit": "mL"}
